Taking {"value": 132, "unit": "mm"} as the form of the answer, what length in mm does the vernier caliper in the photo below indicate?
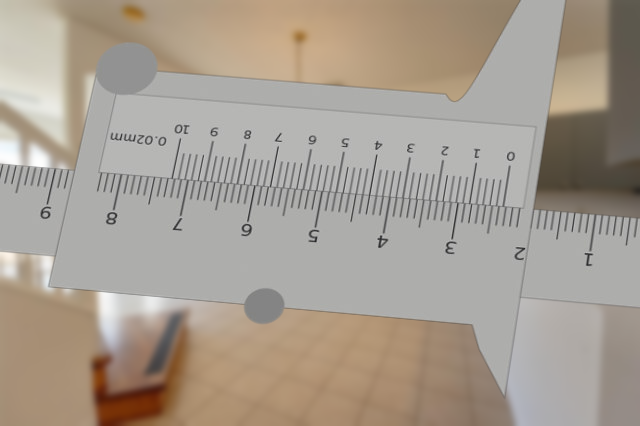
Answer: {"value": 23.4, "unit": "mm"}
